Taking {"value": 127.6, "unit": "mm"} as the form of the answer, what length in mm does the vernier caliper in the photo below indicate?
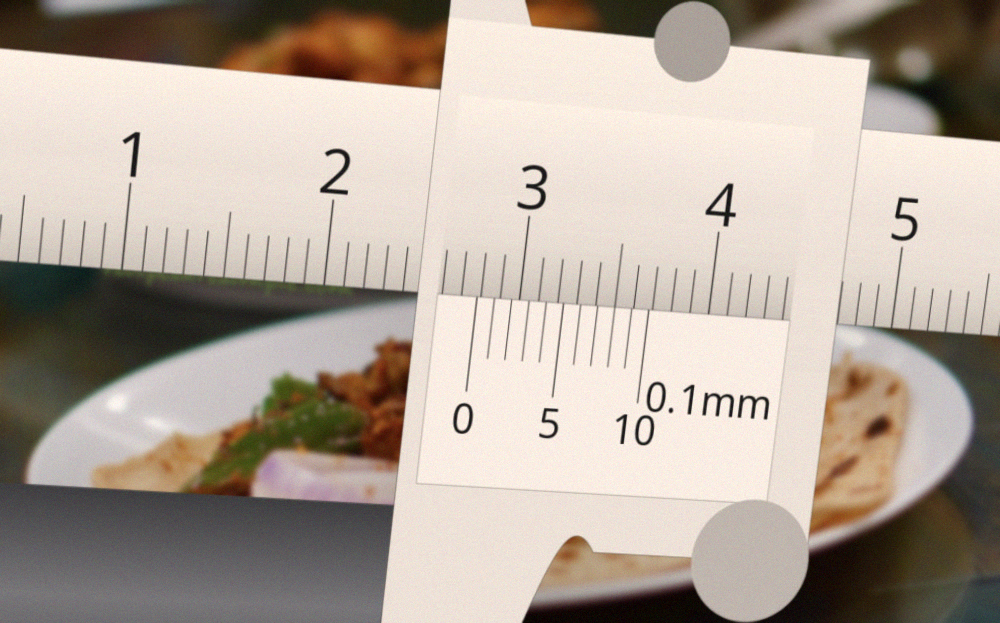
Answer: {"value": 27.8, "unit": "mm"}
